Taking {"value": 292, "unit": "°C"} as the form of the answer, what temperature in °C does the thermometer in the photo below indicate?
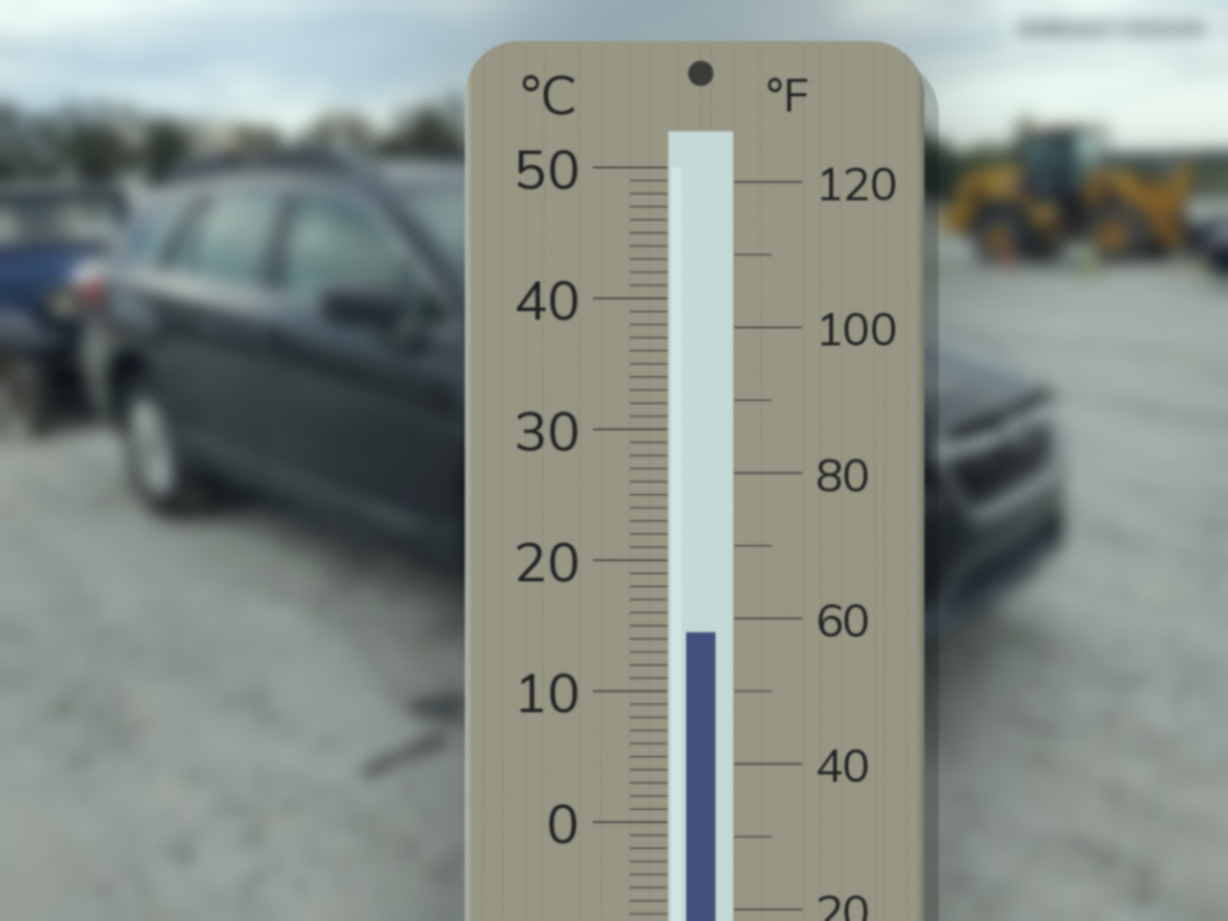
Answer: {"value": 14.5, "unit": "°C"}
